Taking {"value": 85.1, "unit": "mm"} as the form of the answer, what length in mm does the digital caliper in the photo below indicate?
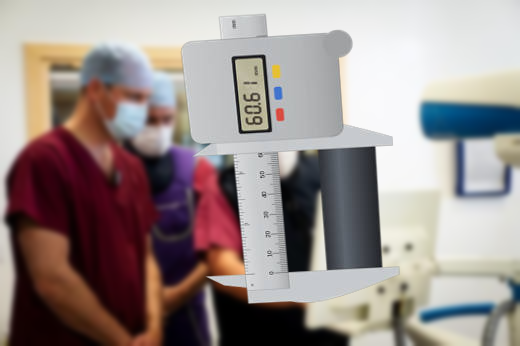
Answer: {"value": 60.61, "unit": "mm"}
